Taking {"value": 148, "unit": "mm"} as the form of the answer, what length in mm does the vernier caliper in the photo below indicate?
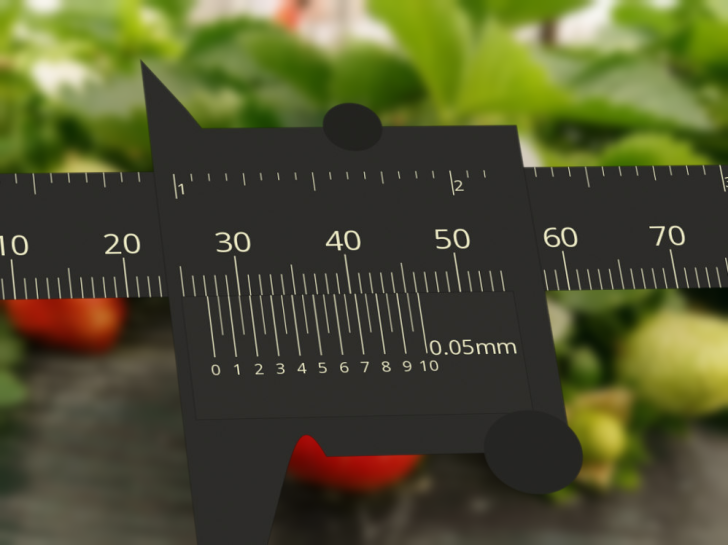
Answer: {"value": 27.1, "unit": "mm"}
